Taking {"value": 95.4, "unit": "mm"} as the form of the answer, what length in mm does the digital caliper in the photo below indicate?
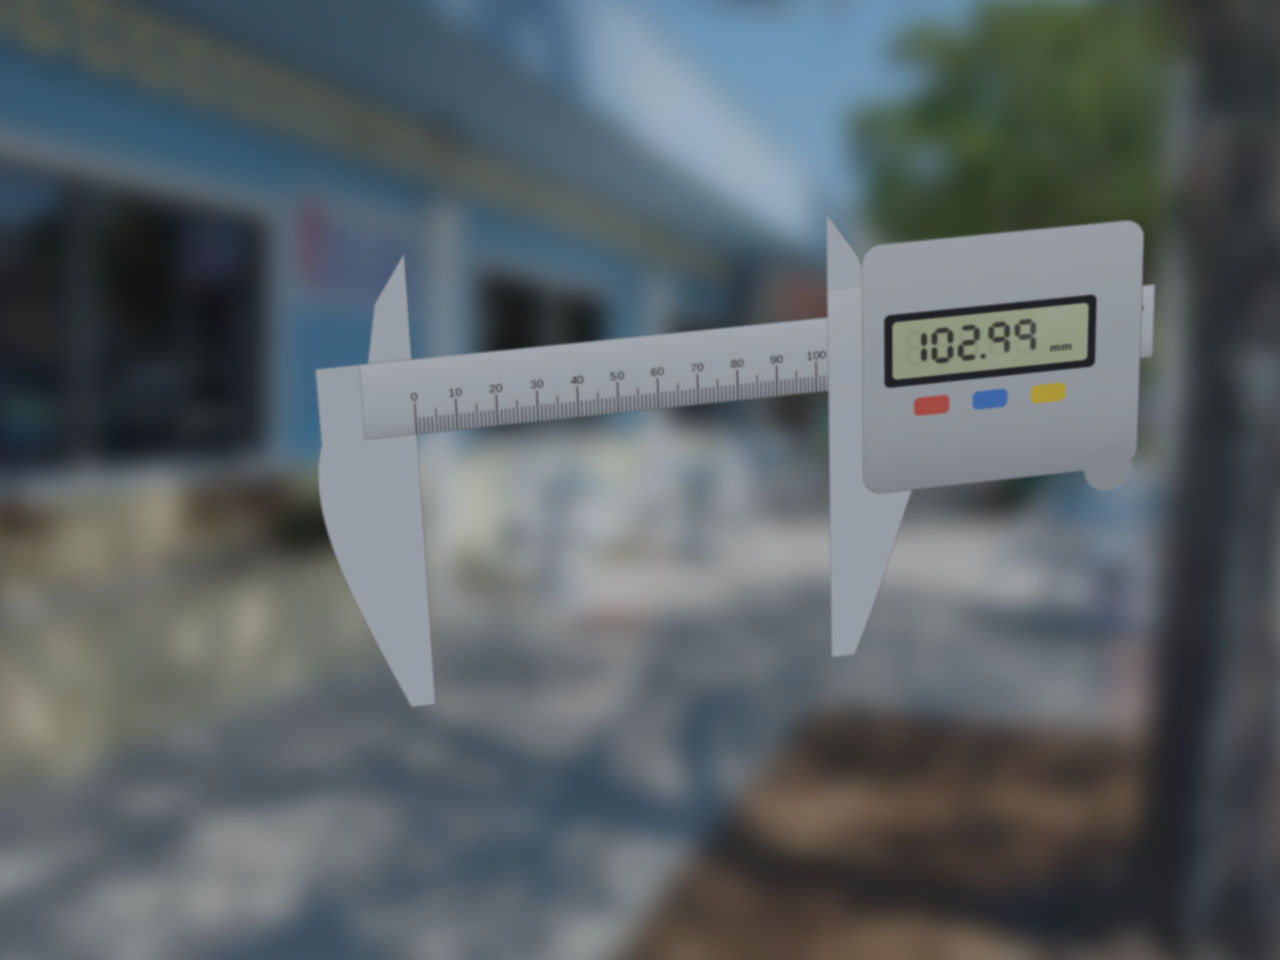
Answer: {"value": 102.99, "unit": "mm"}
